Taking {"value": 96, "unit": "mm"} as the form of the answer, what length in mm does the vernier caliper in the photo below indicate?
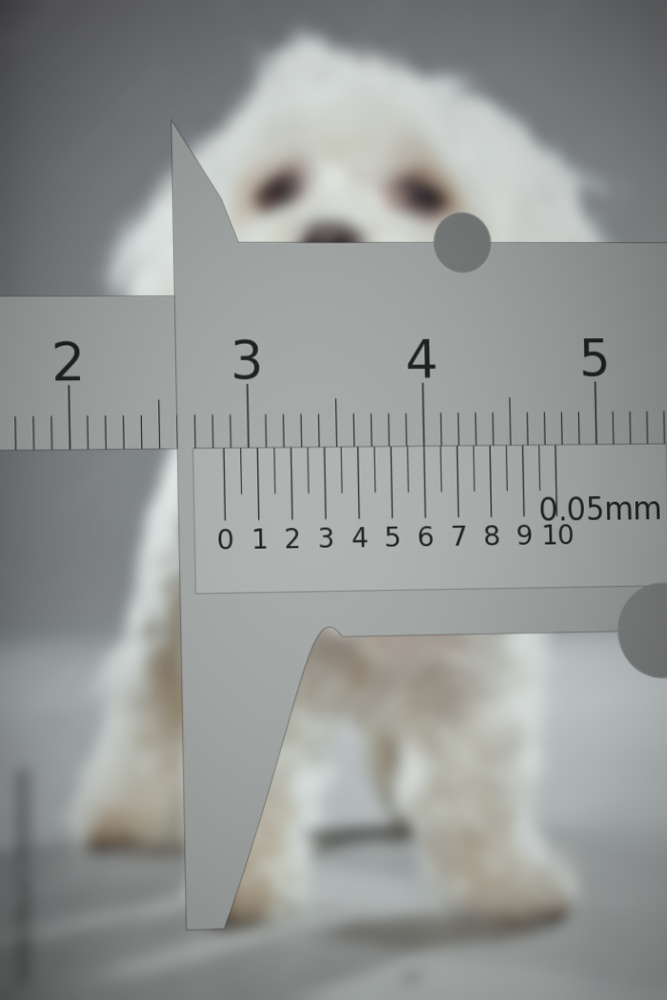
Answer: {"value": 28.6, "unit": "mm"}
